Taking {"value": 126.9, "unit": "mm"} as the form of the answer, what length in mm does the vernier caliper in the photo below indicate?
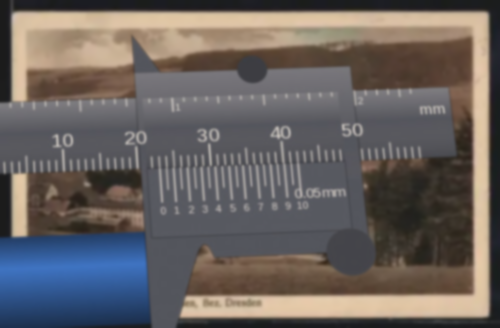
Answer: {"value": 23.0, "unit": "mm"}
